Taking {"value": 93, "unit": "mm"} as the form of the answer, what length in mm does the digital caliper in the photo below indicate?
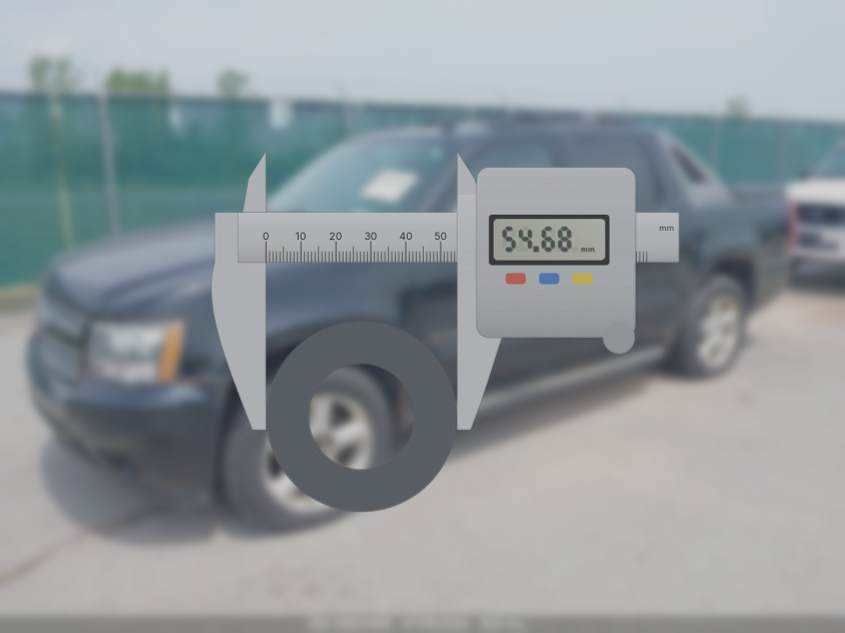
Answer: {"value": 54.68, "unit": "mm"}
